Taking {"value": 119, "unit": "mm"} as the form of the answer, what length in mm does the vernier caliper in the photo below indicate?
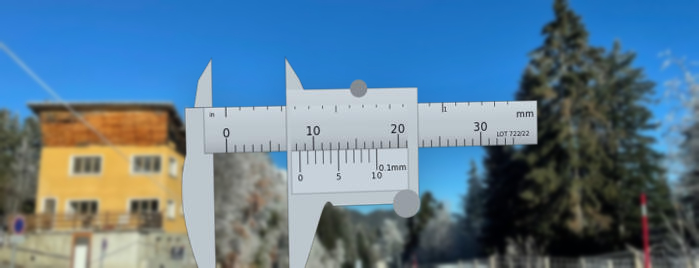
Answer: {"value": 8.4, "unit": "mm"}
